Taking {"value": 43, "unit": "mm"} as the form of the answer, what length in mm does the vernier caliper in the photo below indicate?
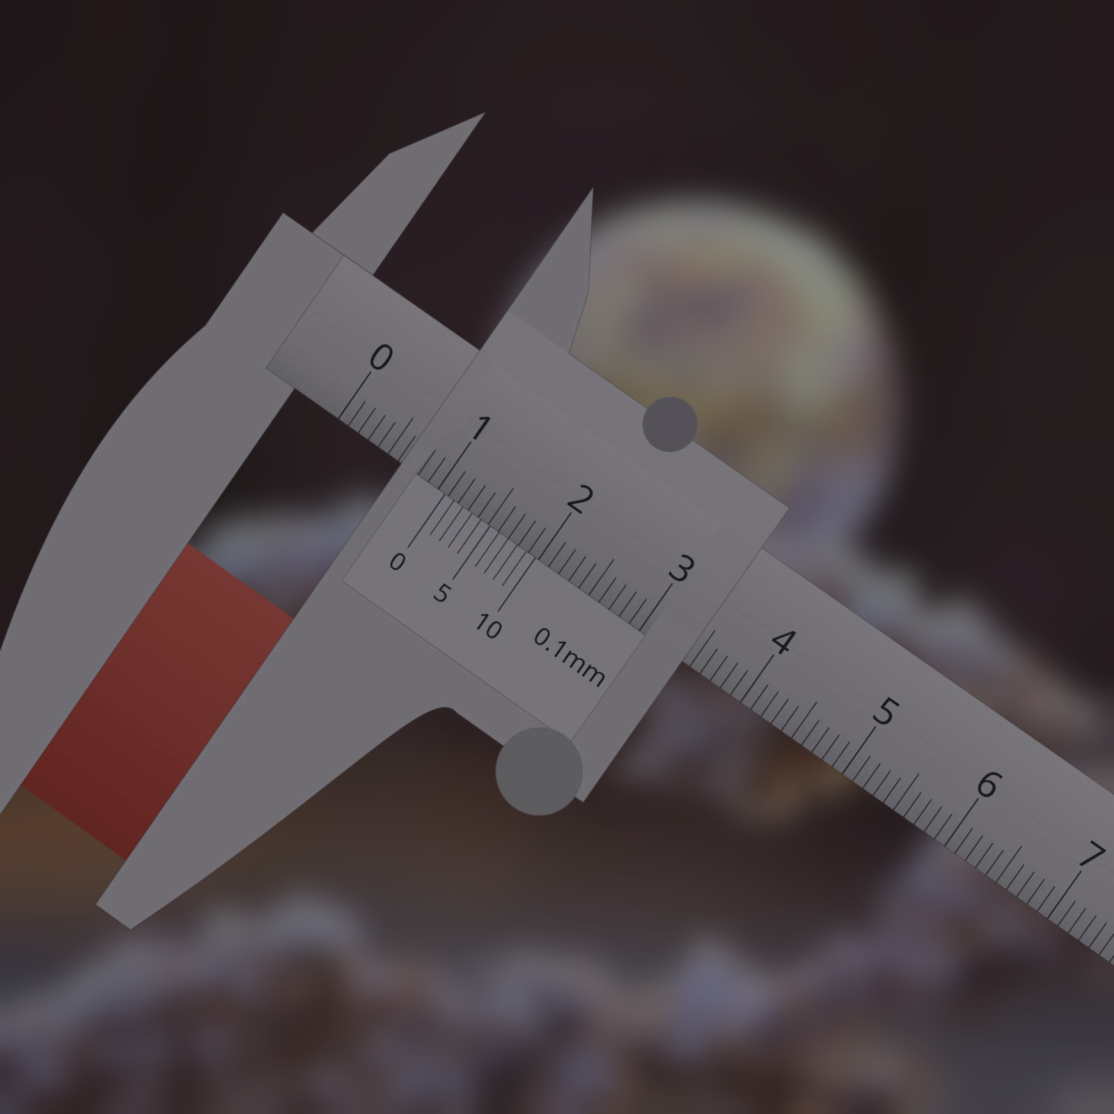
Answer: {"value": 10.7, "unit": "mm"}
